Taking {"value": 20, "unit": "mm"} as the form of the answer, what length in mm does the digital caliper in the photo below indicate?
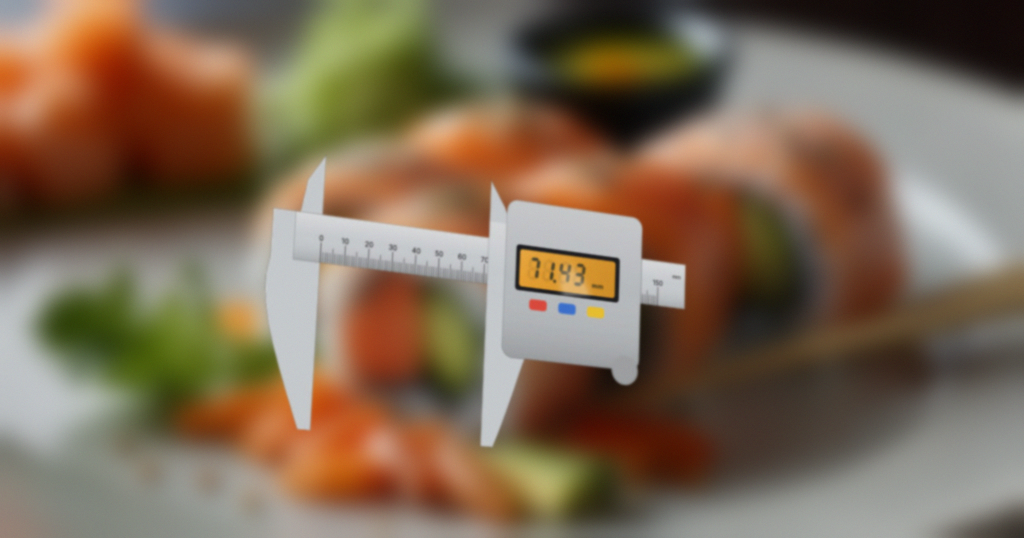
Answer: {"value": 71.43, "unit": "mm"}
